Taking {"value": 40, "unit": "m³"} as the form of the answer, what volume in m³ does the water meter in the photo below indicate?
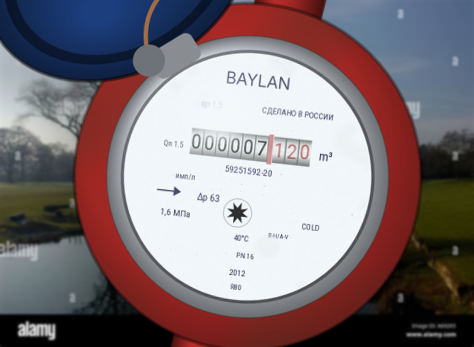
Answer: {"value": 7.120, "unit": "m³"}
